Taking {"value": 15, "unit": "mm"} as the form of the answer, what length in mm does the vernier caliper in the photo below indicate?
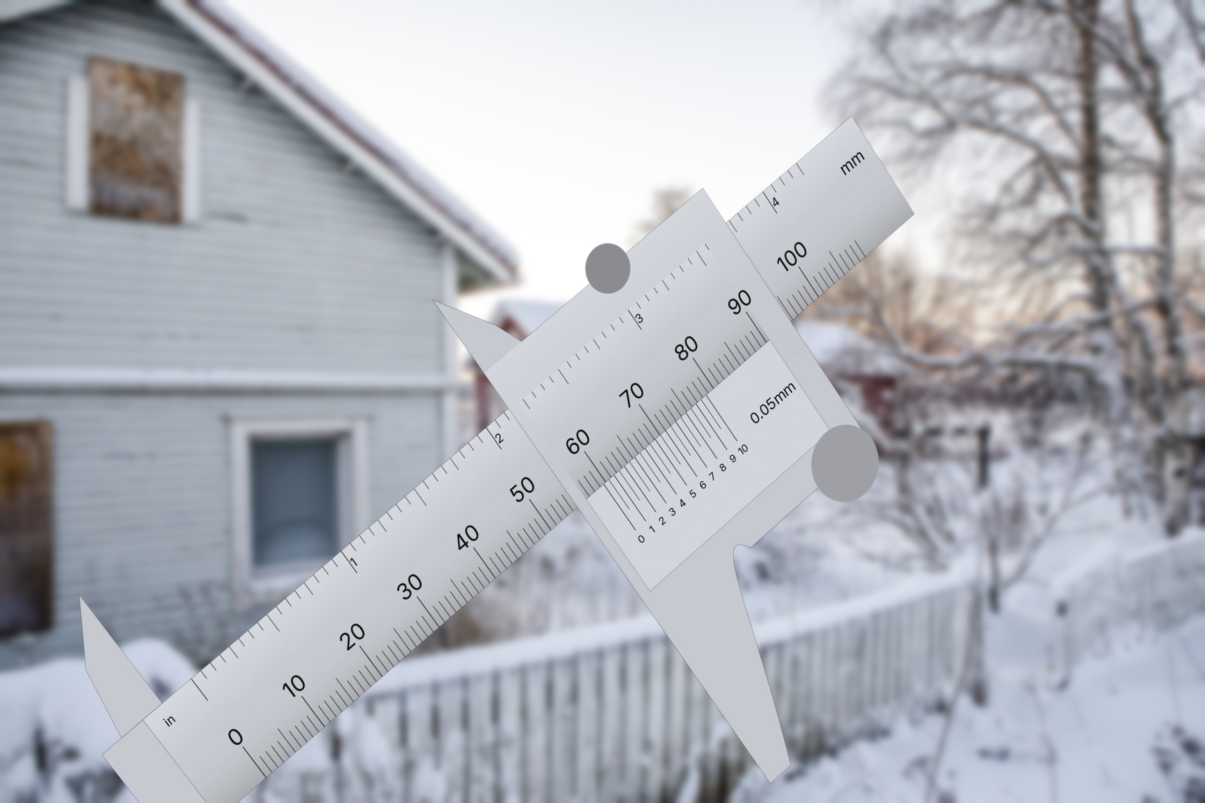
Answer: {"value": 59.6, "unit": "mm"}
